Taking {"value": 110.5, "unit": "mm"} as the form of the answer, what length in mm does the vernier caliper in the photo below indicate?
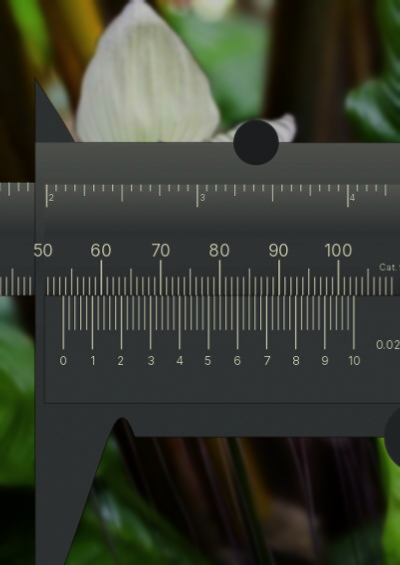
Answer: {"value": 53.6, "unit": "mm"}
